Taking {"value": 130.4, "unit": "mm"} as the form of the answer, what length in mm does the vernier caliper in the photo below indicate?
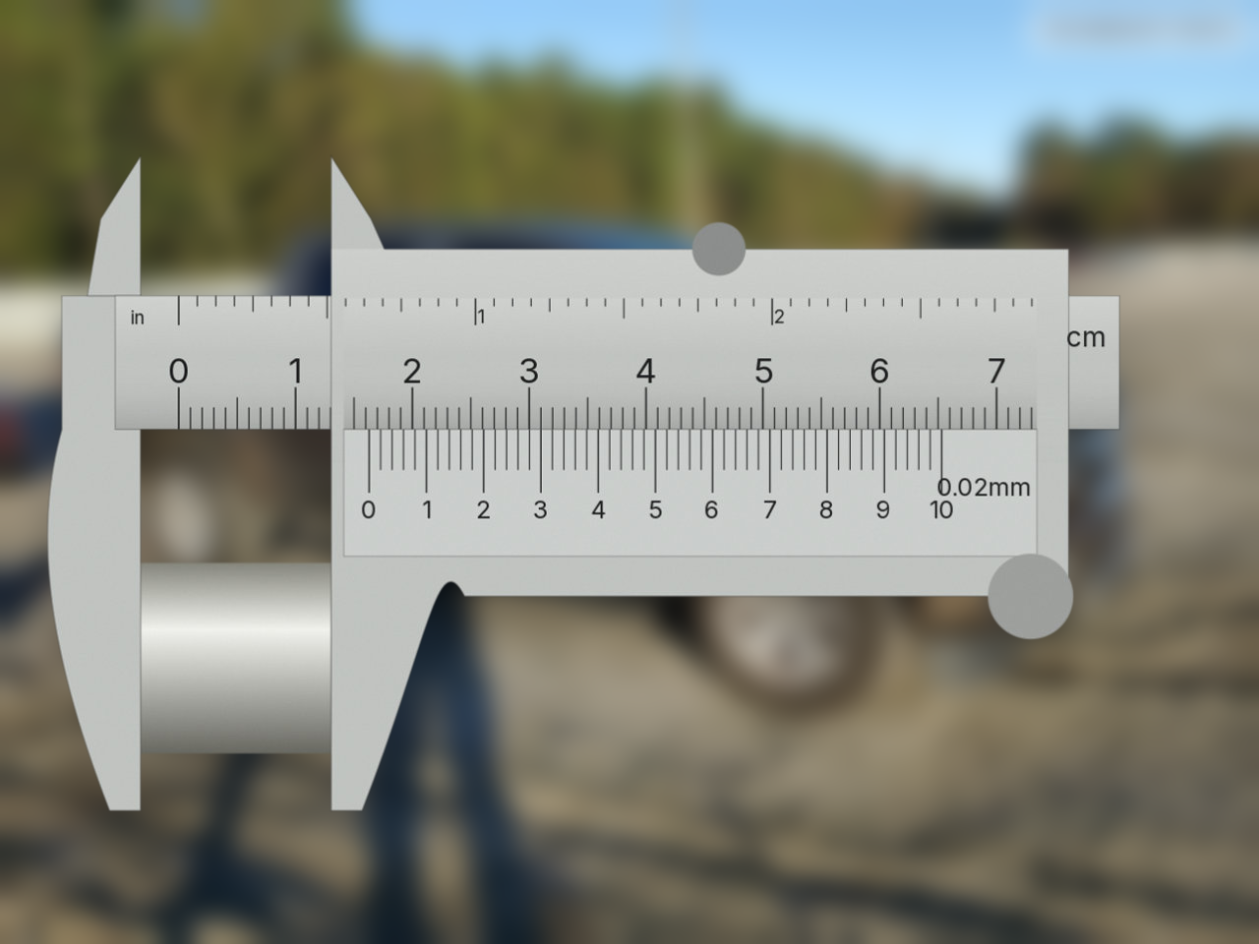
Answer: {"value": 16.3, "unit": "mm"}
